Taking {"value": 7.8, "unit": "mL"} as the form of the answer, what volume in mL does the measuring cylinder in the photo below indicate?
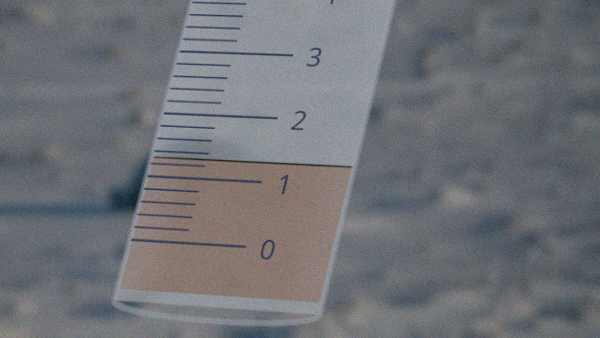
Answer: {"value": 1.3, "unit": "mL"}
